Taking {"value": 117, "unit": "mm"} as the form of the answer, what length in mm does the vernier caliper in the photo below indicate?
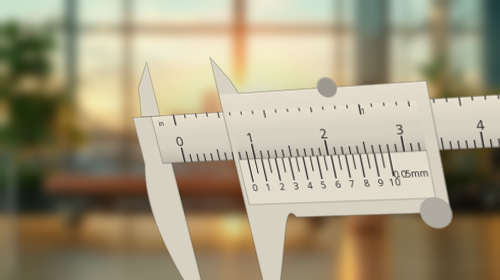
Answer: {"value": 9.0, "unit": "mm"}
